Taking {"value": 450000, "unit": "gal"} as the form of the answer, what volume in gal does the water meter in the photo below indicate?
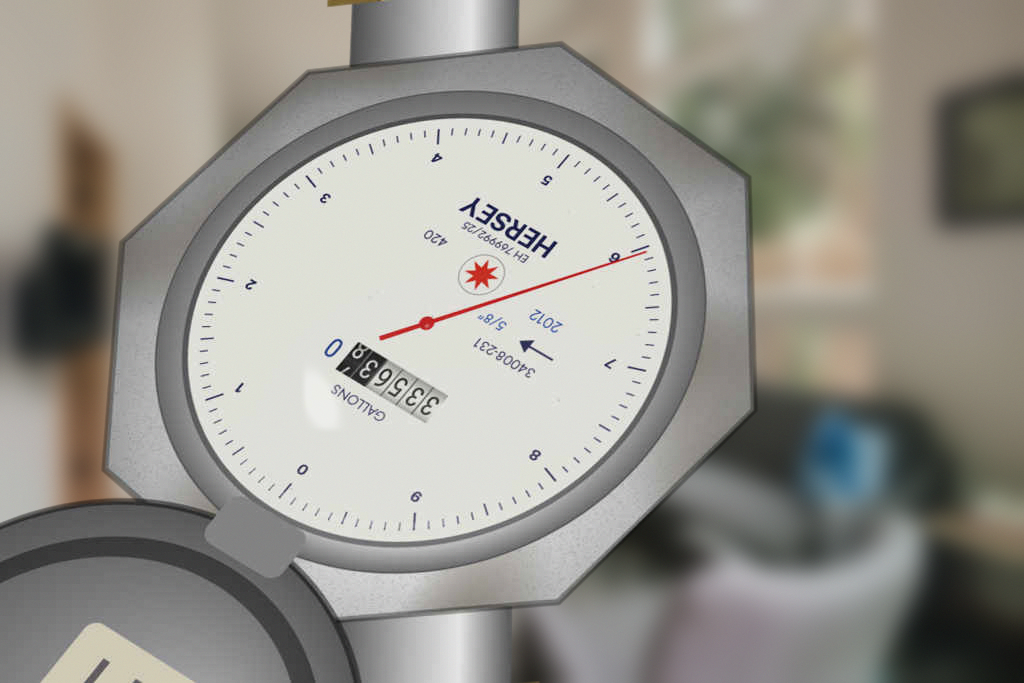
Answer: {"value": 3356376.0, "unit": "gal"}
